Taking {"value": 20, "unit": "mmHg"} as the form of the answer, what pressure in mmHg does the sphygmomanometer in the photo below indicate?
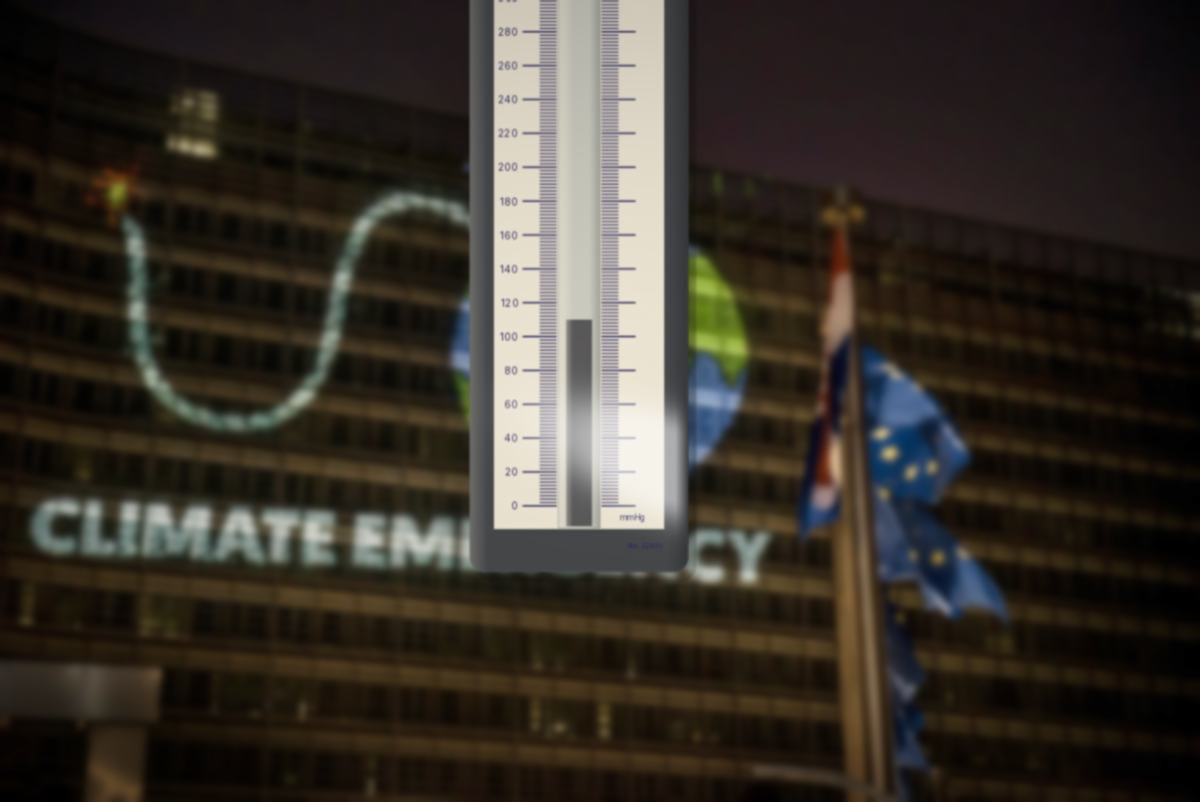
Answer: {"value": 110, "unit": "mmHg"}
